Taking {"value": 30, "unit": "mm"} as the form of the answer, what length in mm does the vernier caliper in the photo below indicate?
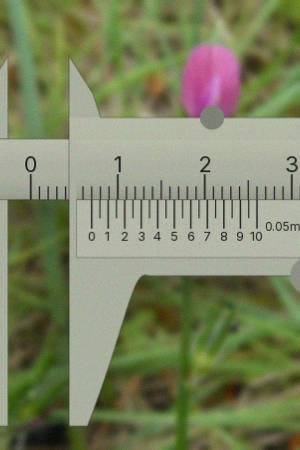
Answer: {"value": 7.0, "unit": "mm"}
